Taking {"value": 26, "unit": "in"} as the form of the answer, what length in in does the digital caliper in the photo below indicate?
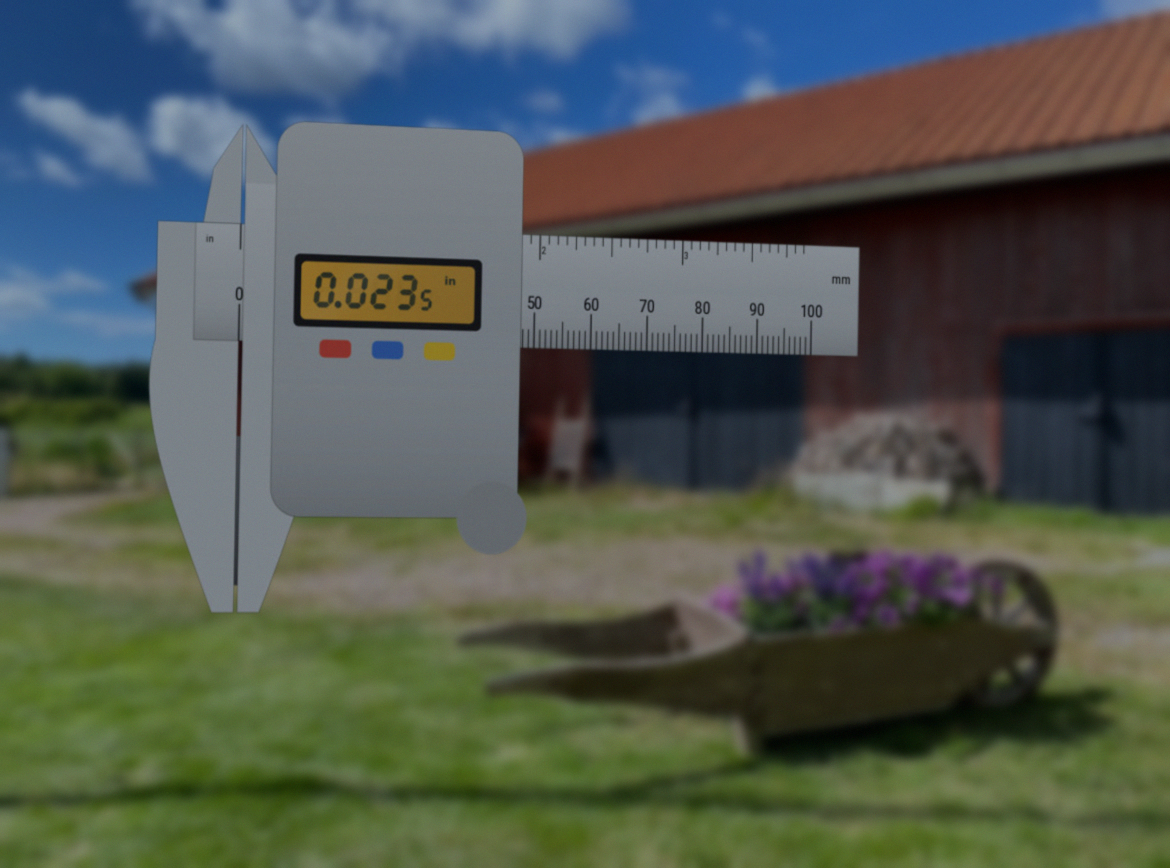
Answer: {"value": 0.0235, "unit": "in"}
